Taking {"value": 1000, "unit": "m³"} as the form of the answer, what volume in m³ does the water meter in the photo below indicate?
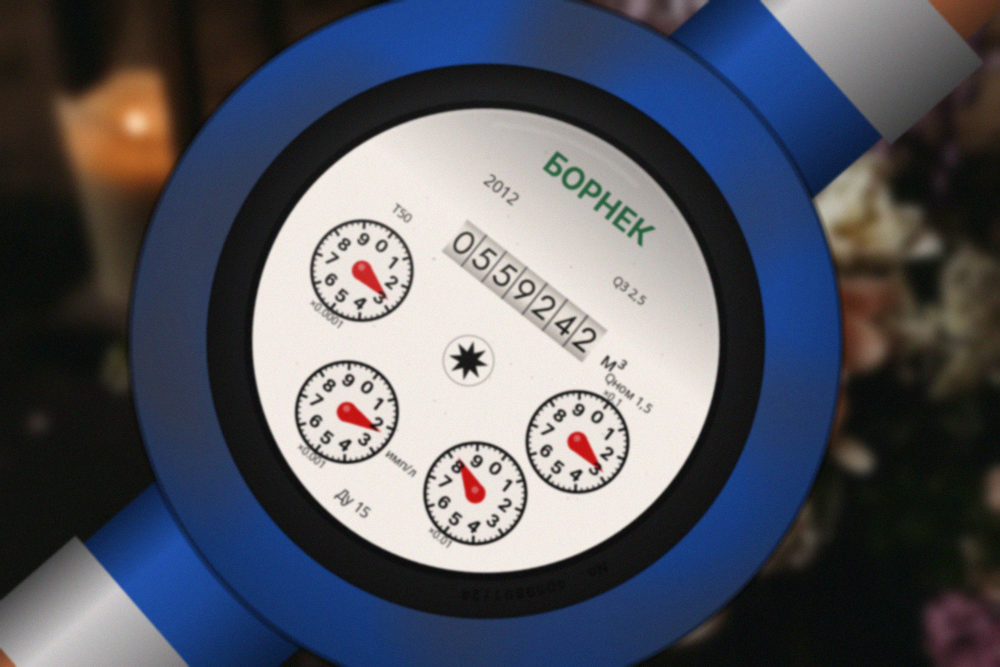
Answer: {"value": 559242.2822, "unit": "m³"}
